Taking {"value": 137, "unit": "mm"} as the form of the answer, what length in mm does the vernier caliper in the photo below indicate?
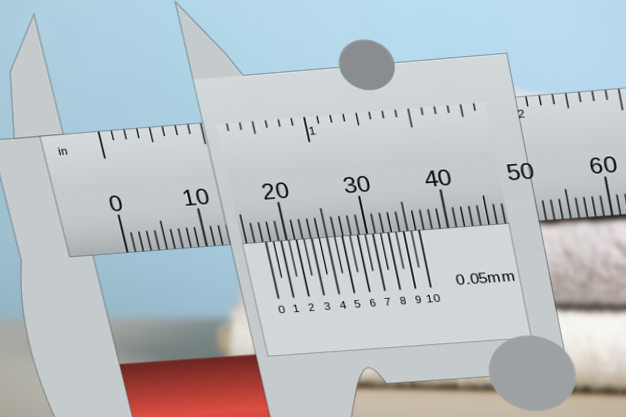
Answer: {"value": 17.4, "unit": "mm"}
